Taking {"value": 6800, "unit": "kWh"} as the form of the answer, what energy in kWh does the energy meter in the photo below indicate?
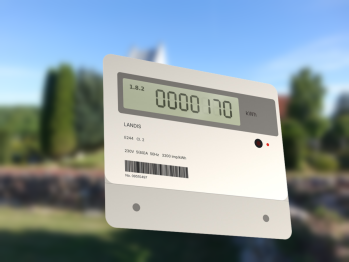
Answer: {"value": 170, "unit": "kWh"}
